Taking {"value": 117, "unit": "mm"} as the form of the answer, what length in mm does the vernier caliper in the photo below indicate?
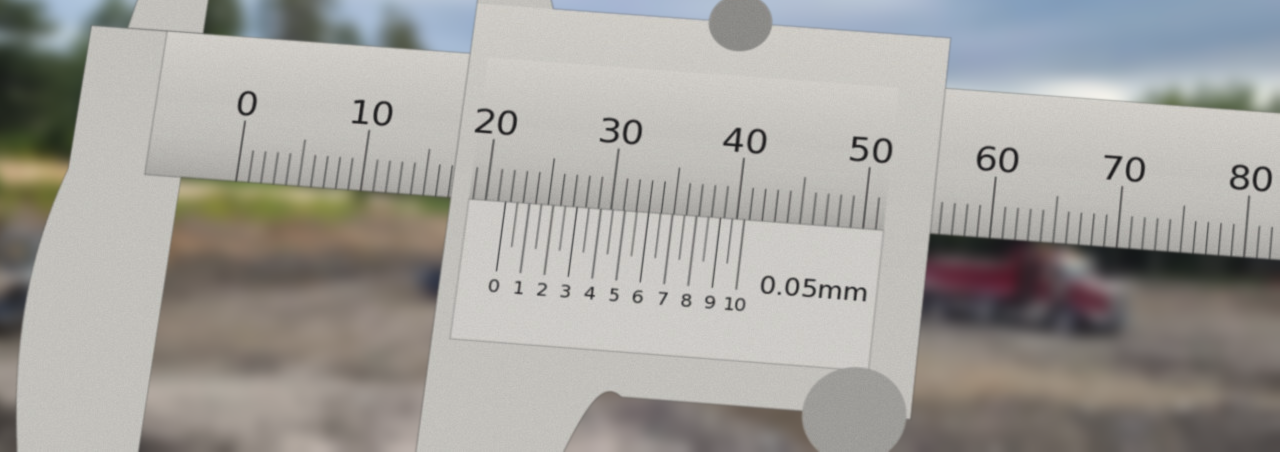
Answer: {"value": 21.6, "unit": "mm"}
